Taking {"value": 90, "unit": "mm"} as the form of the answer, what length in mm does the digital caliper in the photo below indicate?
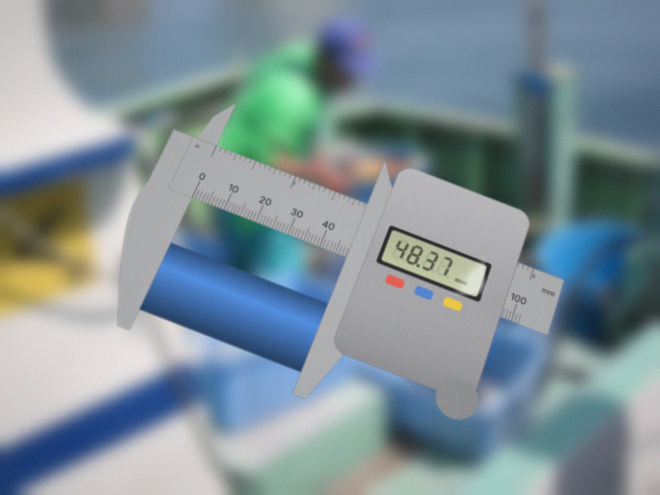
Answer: {"value": 48.37, "unit": "mm"}
